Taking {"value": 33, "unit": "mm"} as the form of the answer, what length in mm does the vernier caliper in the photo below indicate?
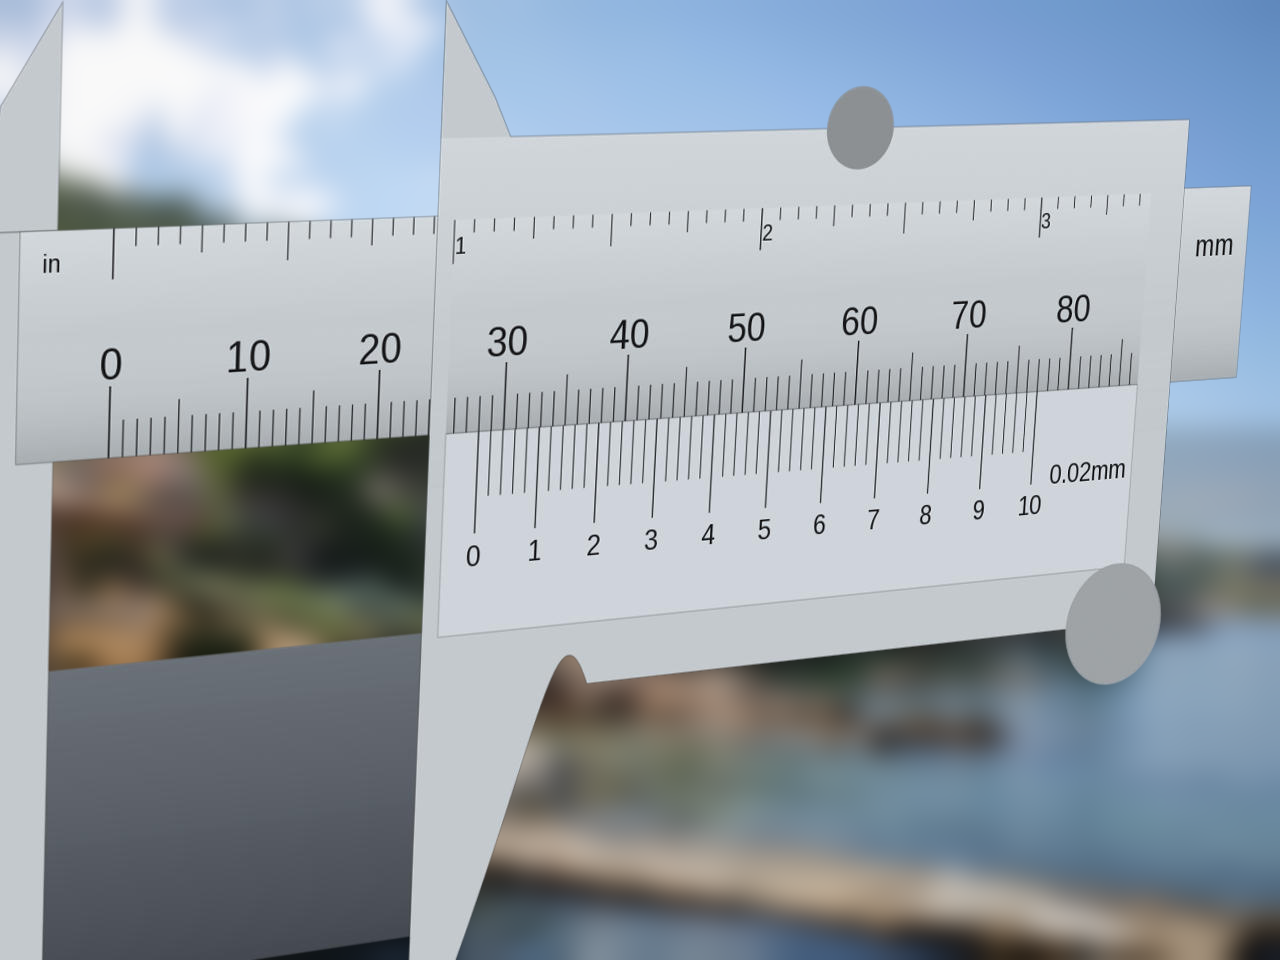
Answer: {"value": 28.0, "unit": "mm"}
